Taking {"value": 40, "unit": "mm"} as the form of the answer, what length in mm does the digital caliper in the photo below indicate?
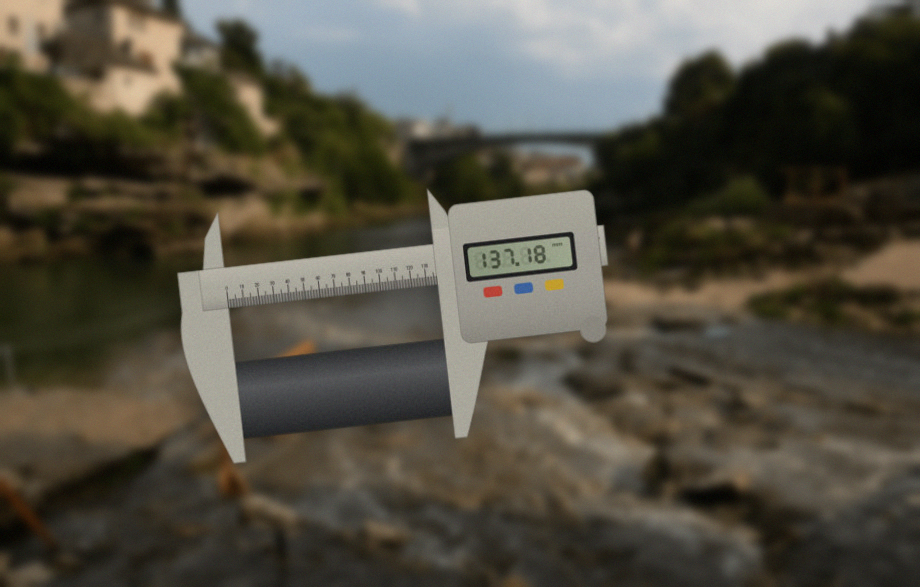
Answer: {"value": 137.18, "unit": "mm"}
